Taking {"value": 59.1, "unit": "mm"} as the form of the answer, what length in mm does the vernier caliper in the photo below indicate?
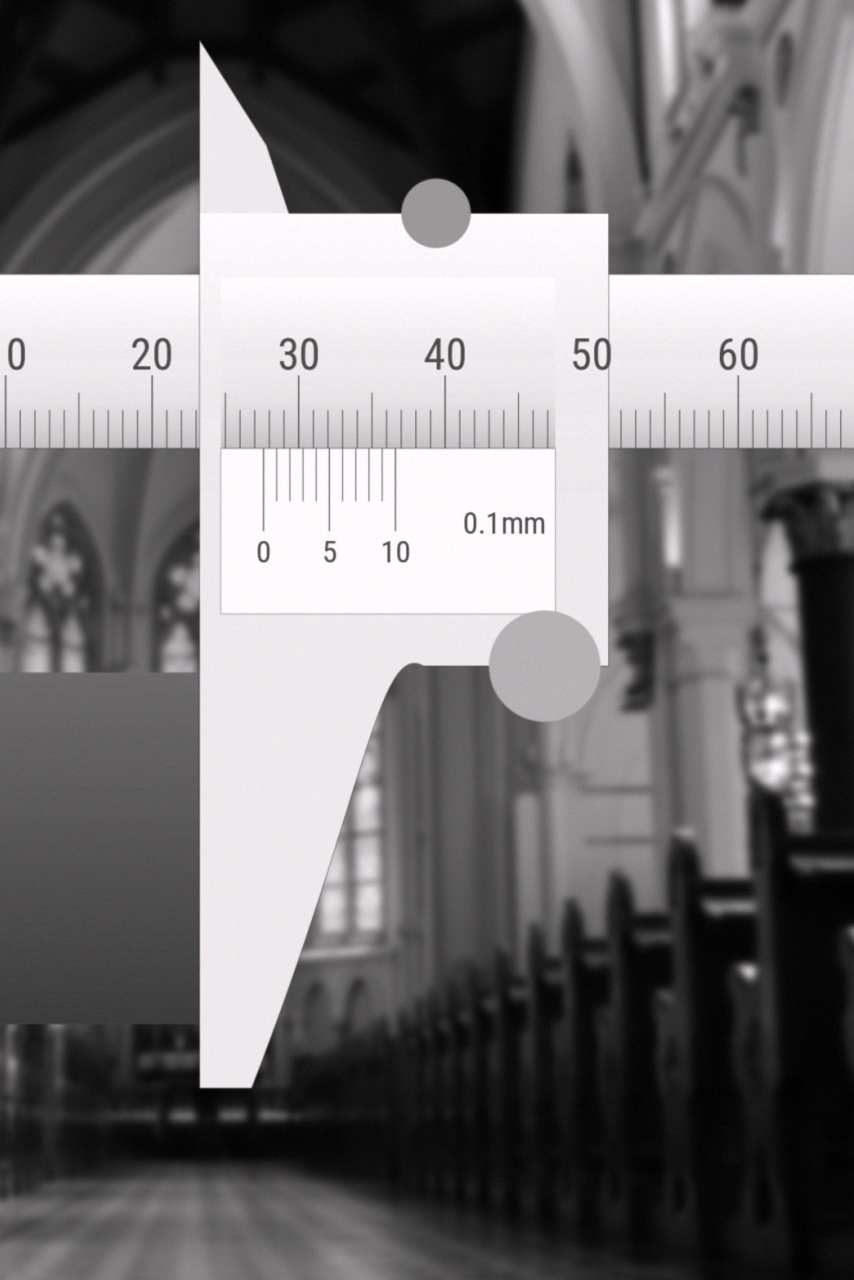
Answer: {"value": 27.6, "unit": "mm"}
